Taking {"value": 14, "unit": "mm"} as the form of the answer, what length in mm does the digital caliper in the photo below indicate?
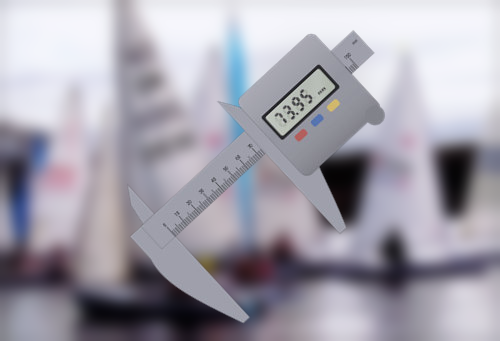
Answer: {"value": 73.95, "unit": "mm"}
